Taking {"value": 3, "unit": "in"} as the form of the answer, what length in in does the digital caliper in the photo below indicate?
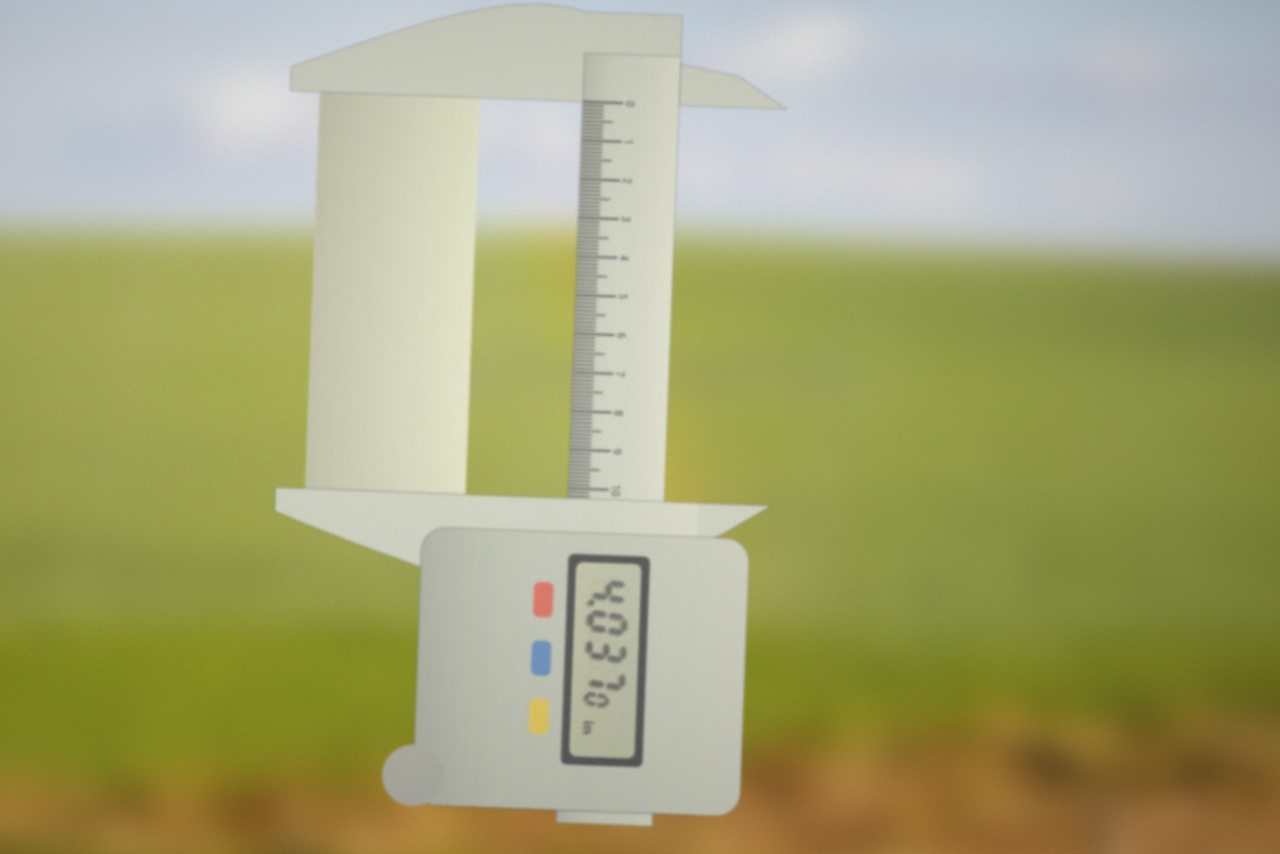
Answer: {"value": 4.0370, "unit": "in"}
